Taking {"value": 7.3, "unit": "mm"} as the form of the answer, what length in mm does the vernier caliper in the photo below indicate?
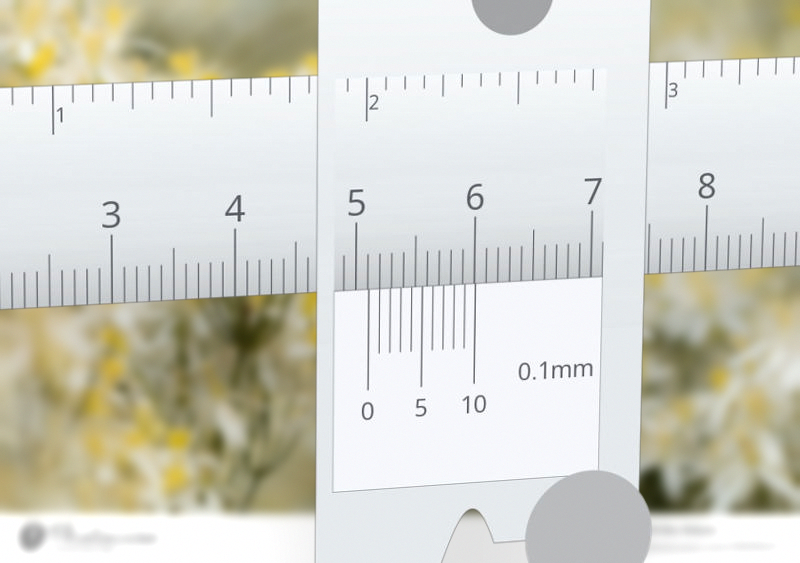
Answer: {"value": 51.1, "unit": "mm"}
